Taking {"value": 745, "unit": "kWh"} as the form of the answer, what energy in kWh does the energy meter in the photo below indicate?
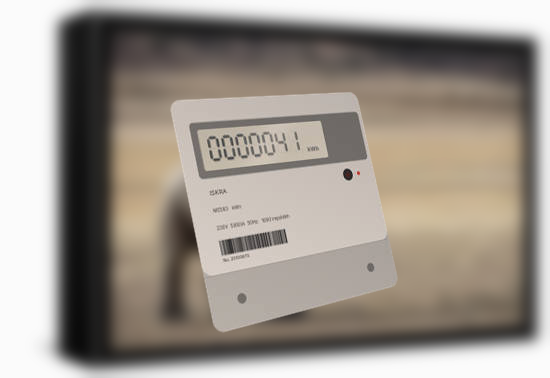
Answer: {"value": 41, "unit": "kWh"}
